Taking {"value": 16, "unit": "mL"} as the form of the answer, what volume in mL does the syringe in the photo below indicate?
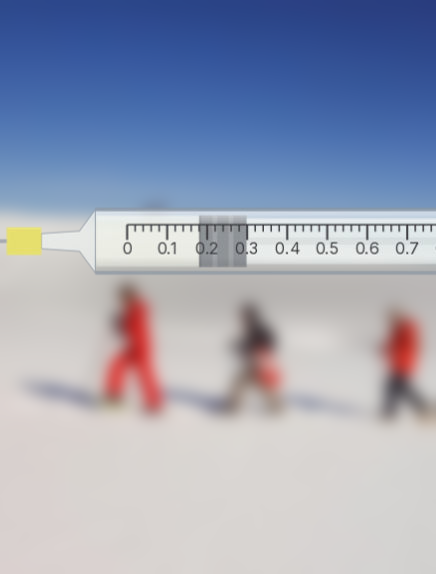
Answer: {"value": 0.18, "unit": "mL"}
